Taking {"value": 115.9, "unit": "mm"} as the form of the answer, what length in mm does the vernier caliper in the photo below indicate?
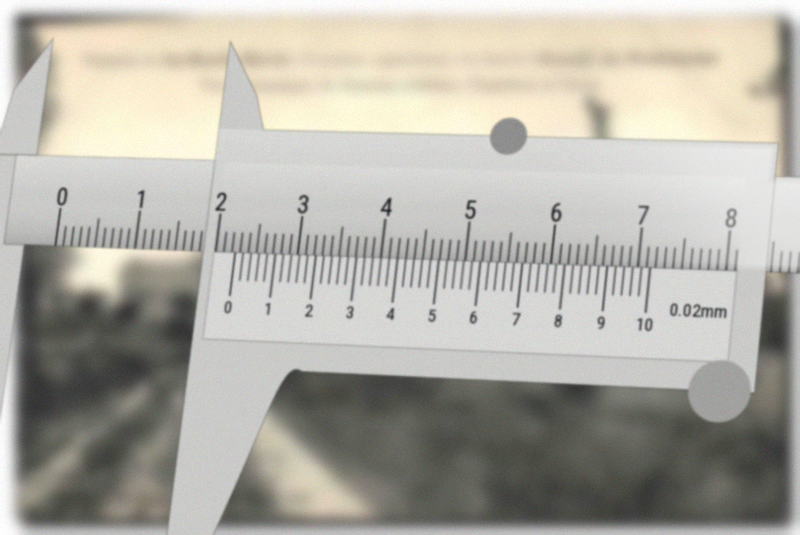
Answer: {"value": 22.4, "unit": "mm"}
